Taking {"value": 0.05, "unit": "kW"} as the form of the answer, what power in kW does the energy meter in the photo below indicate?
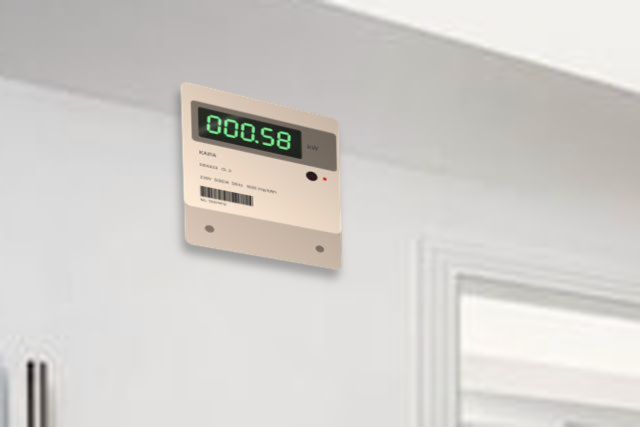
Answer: {"value": 0.58, "unit": "kW"}
